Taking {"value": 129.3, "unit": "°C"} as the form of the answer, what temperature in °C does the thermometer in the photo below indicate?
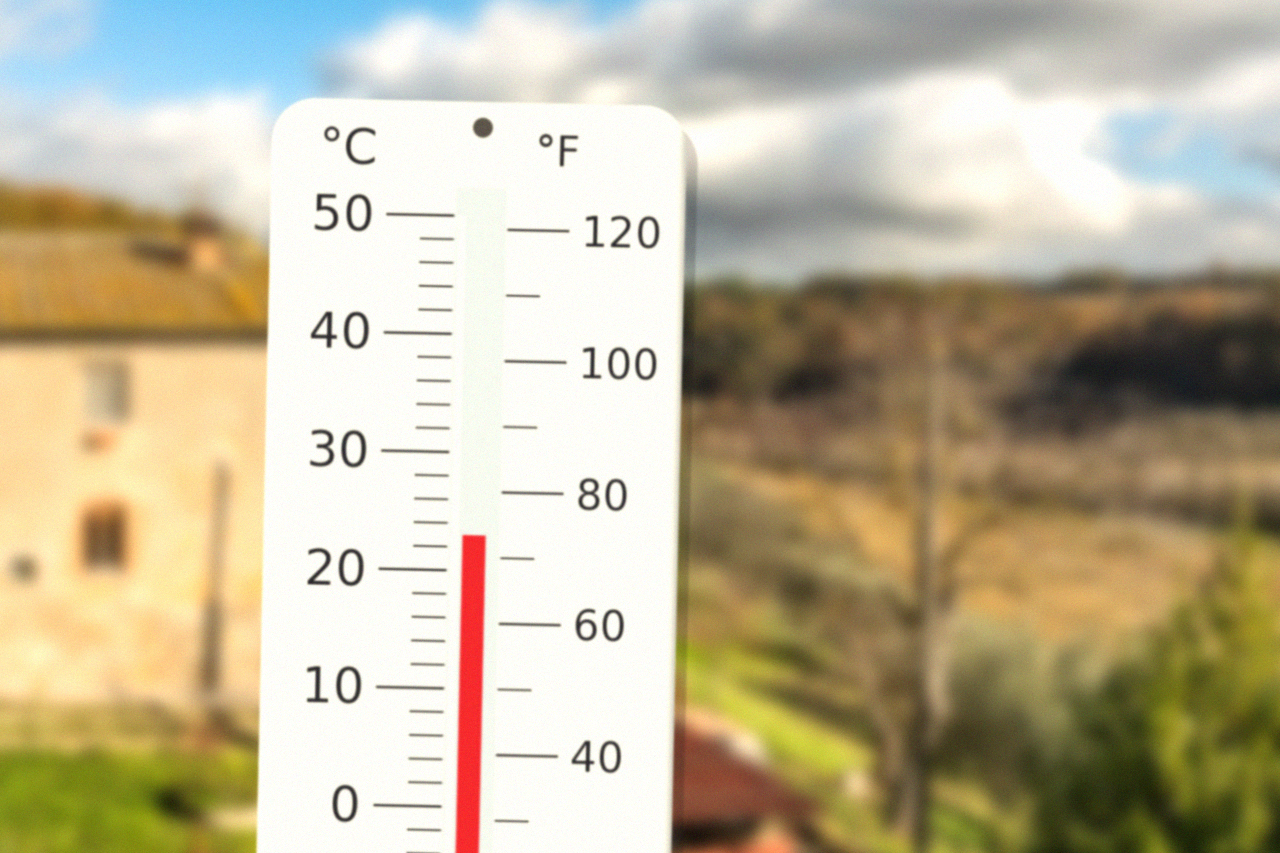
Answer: {"value": 23, "unit": "°C"}
